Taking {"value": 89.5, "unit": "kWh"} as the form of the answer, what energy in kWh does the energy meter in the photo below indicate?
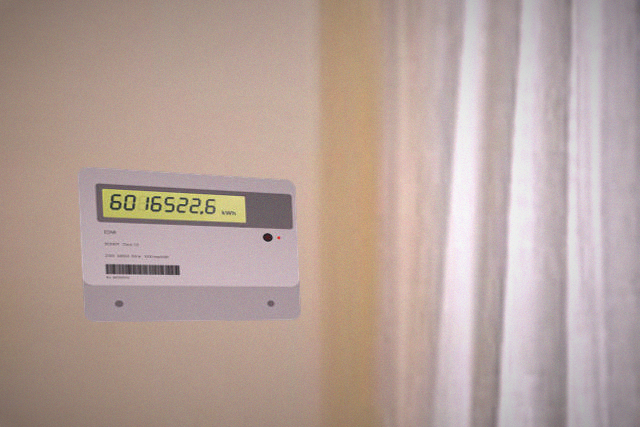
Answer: {"value": 6016522.6, "unit": "kWh"}
